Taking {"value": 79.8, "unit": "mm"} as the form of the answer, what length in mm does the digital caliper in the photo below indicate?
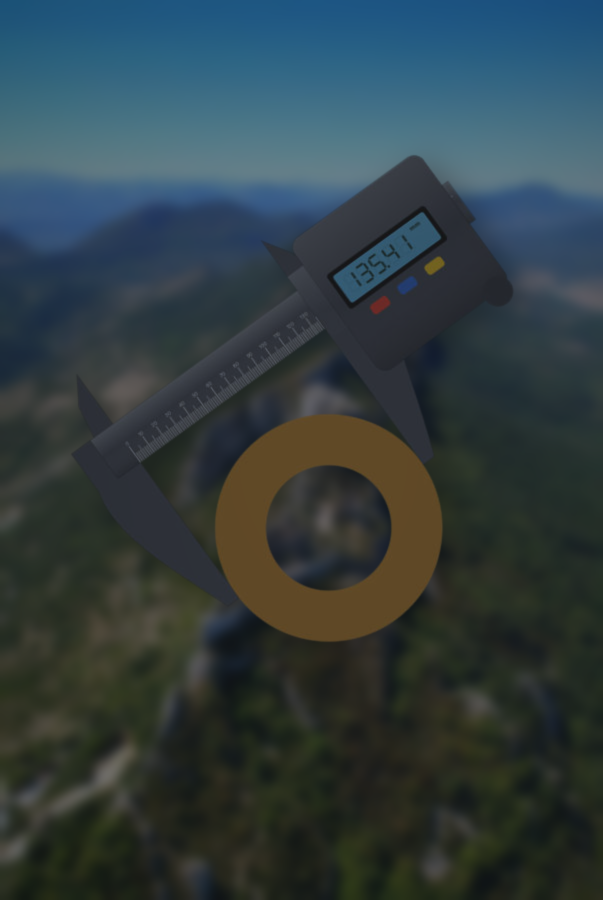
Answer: {"value": 135.41, "unit": "mm"}
